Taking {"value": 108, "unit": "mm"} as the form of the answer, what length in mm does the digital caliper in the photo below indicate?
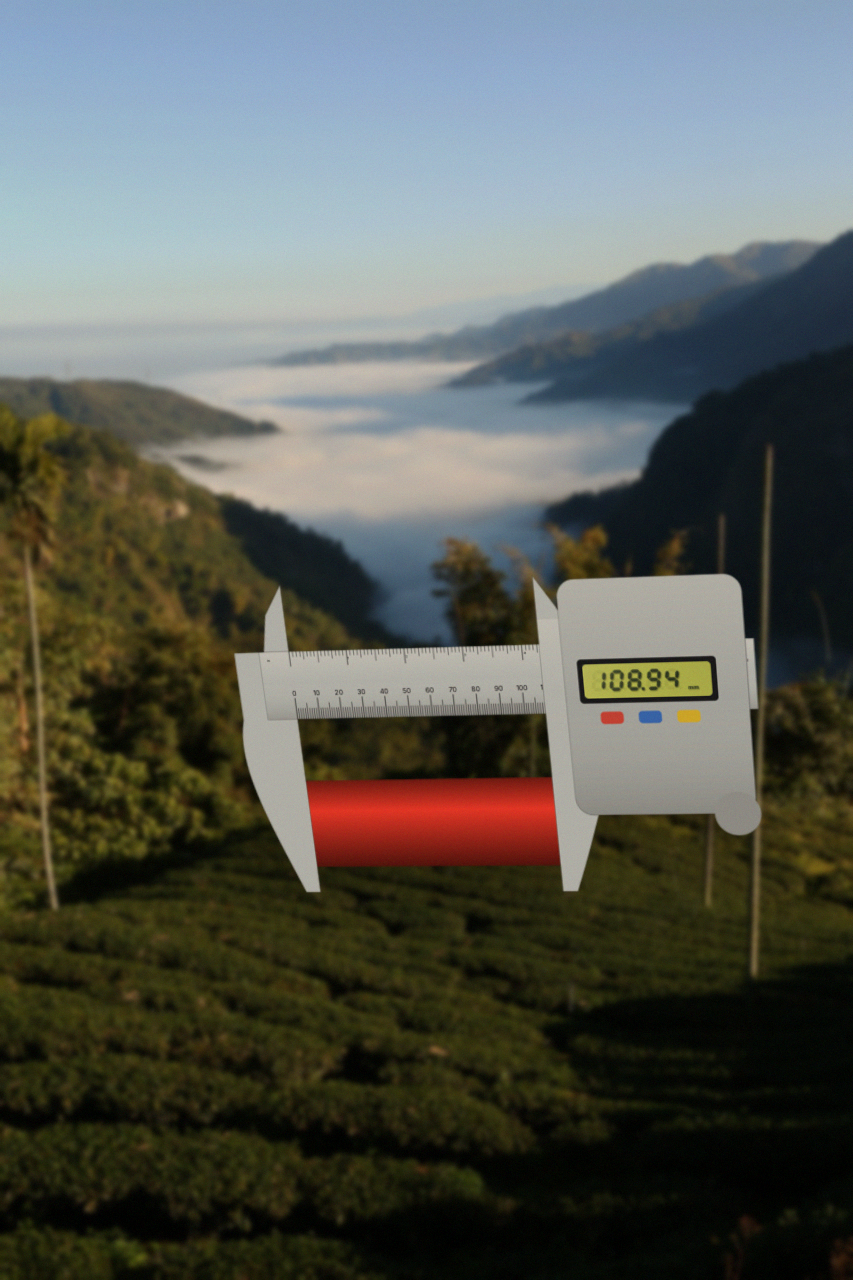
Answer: {"value": 108.94, "unit": "mm"}
